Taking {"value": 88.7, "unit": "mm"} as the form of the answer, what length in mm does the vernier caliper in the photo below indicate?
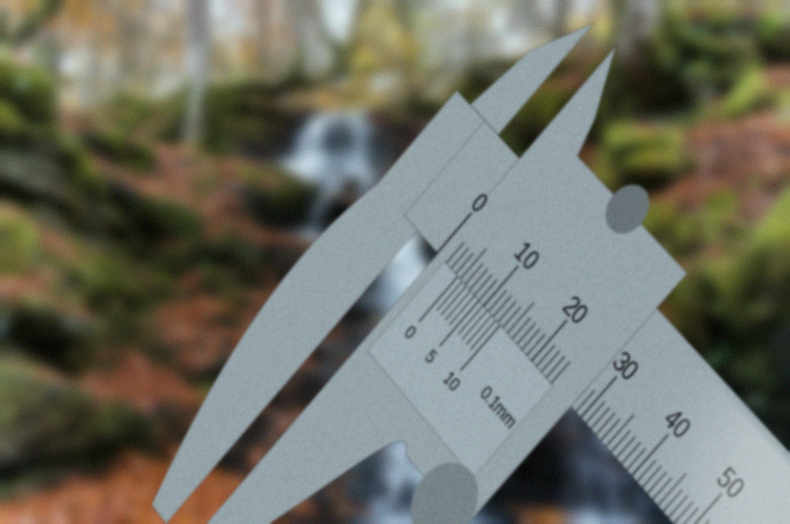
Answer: {"value": 4.5, "unit": "mm"}
